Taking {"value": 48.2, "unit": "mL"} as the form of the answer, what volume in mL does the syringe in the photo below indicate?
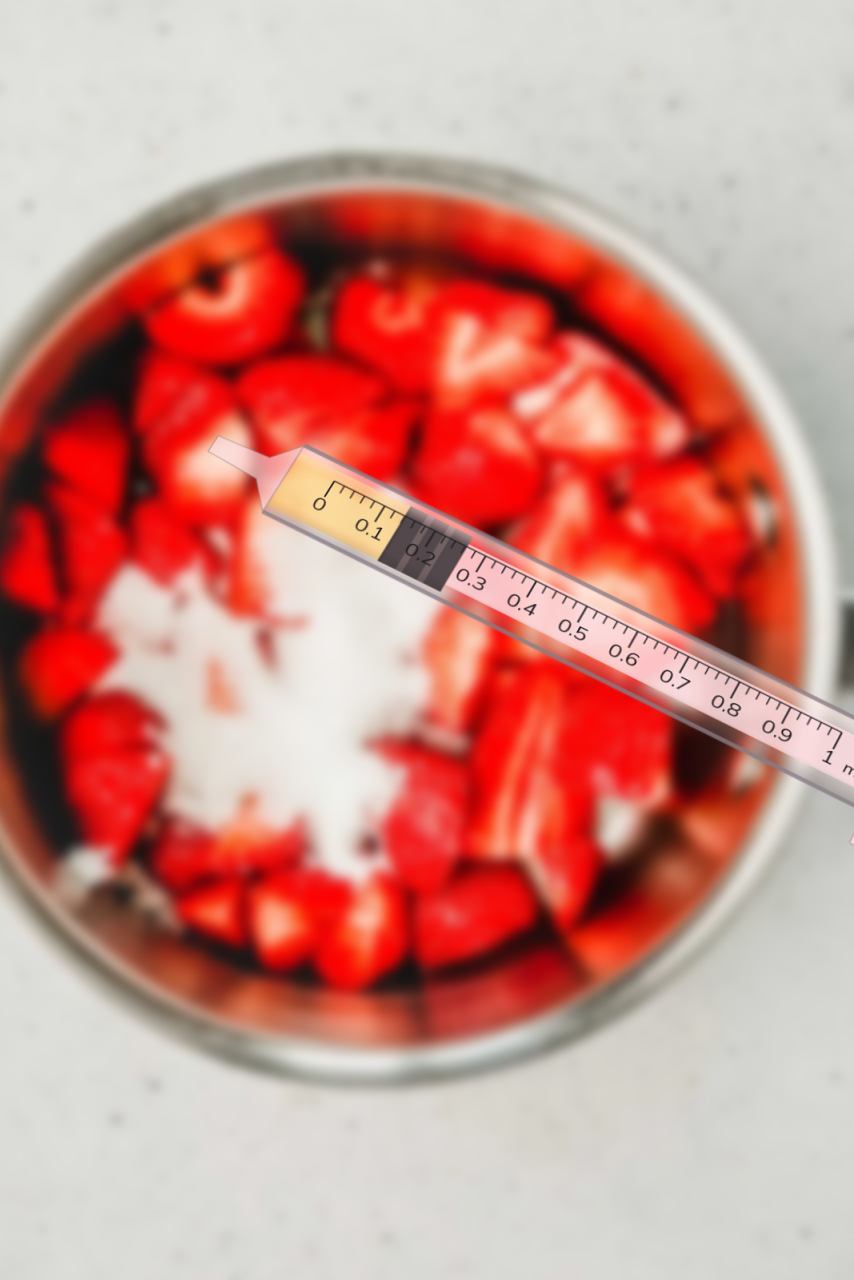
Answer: {"value": 0.14, "unit": "mL"}
